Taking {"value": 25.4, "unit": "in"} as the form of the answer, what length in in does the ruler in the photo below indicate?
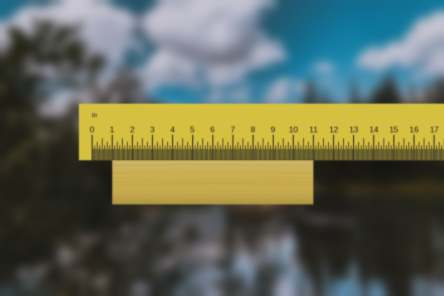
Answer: {"value": 10, "unit": "in"}
